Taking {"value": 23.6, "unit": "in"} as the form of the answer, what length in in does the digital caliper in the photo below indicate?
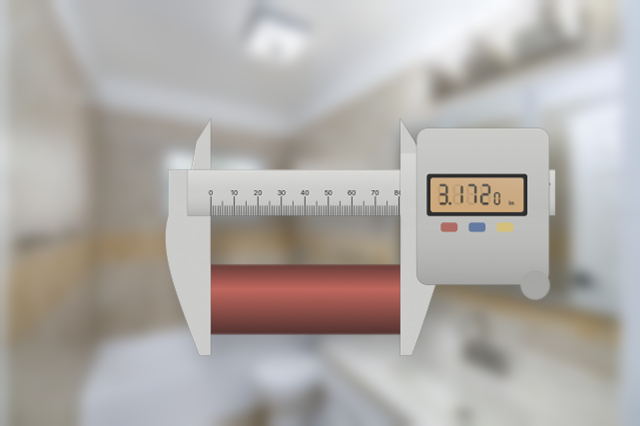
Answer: {"value": 3.1720, "unit": "in"}
